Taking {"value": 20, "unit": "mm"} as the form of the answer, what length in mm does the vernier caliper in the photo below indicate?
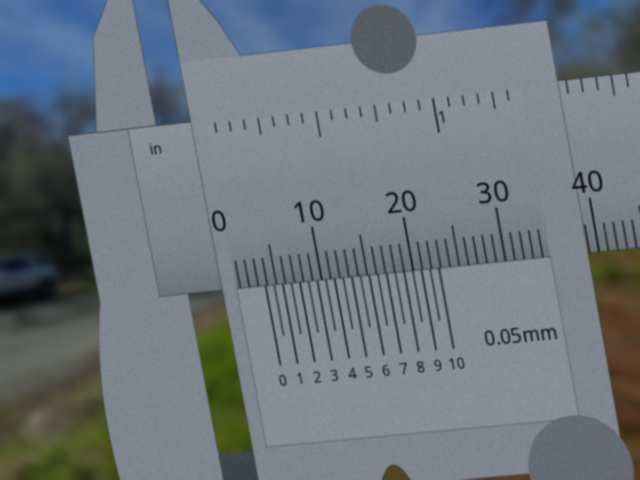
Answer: {"value": 3.8, "unit": "mm"}
